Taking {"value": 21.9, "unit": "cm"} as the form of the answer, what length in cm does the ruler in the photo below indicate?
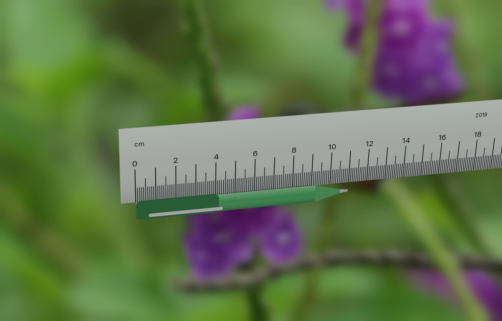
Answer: {"value": 11, "unit": "cm"}
